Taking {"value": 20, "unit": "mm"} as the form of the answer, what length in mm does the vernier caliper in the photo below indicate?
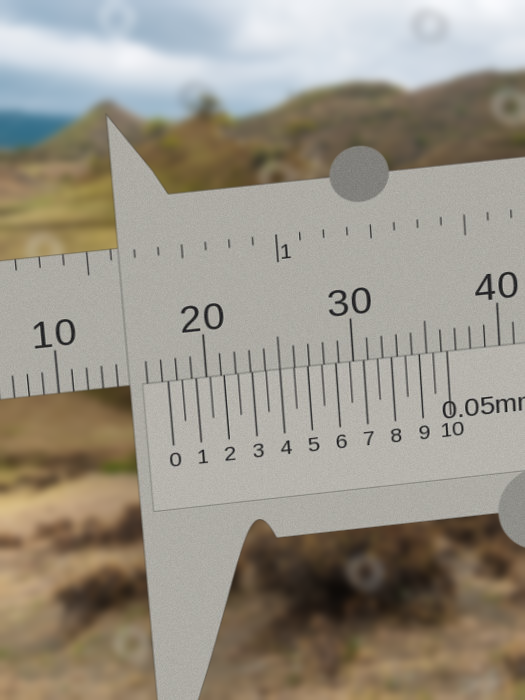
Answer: {"value": 17.4, "unit": "mm"}
